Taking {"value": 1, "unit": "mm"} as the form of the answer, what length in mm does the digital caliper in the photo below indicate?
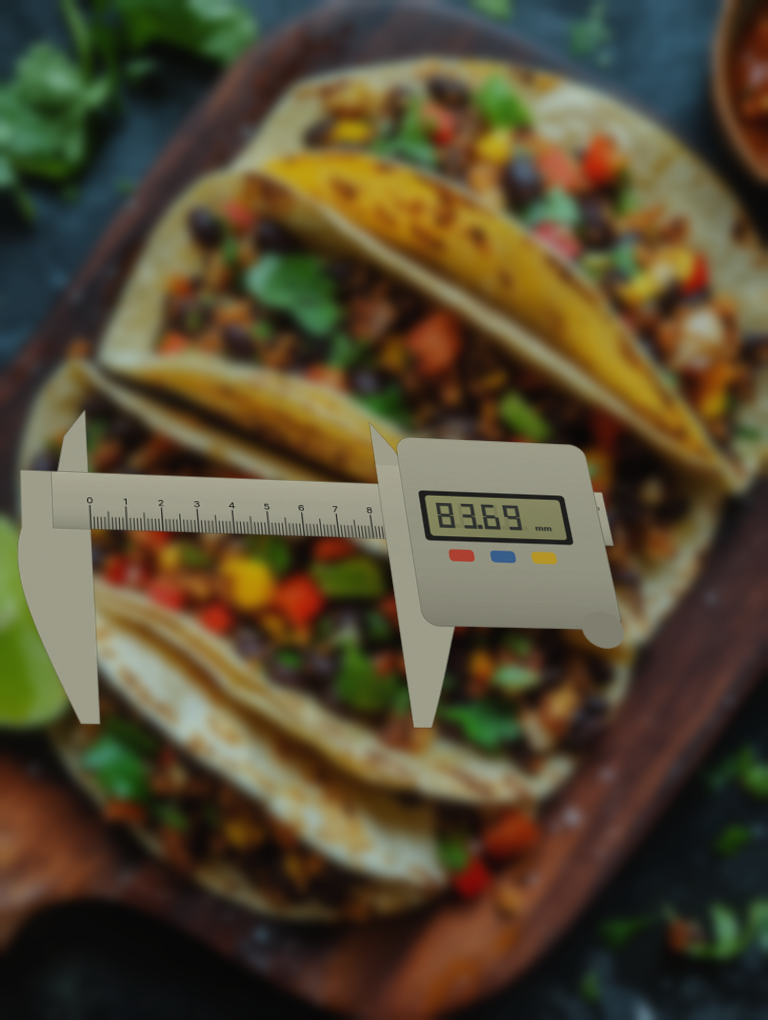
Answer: {"value": 83.69, "unit": "mm"}
